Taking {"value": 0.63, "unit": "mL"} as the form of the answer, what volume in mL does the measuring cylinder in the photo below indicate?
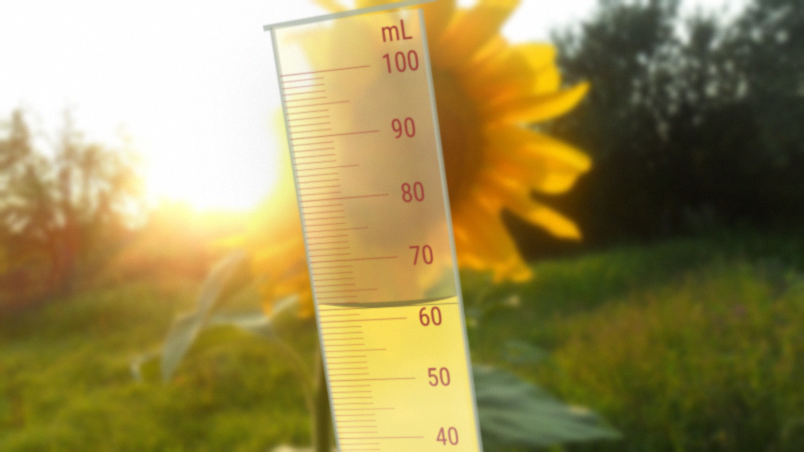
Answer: {"value": 62, "unit": "mL"}
